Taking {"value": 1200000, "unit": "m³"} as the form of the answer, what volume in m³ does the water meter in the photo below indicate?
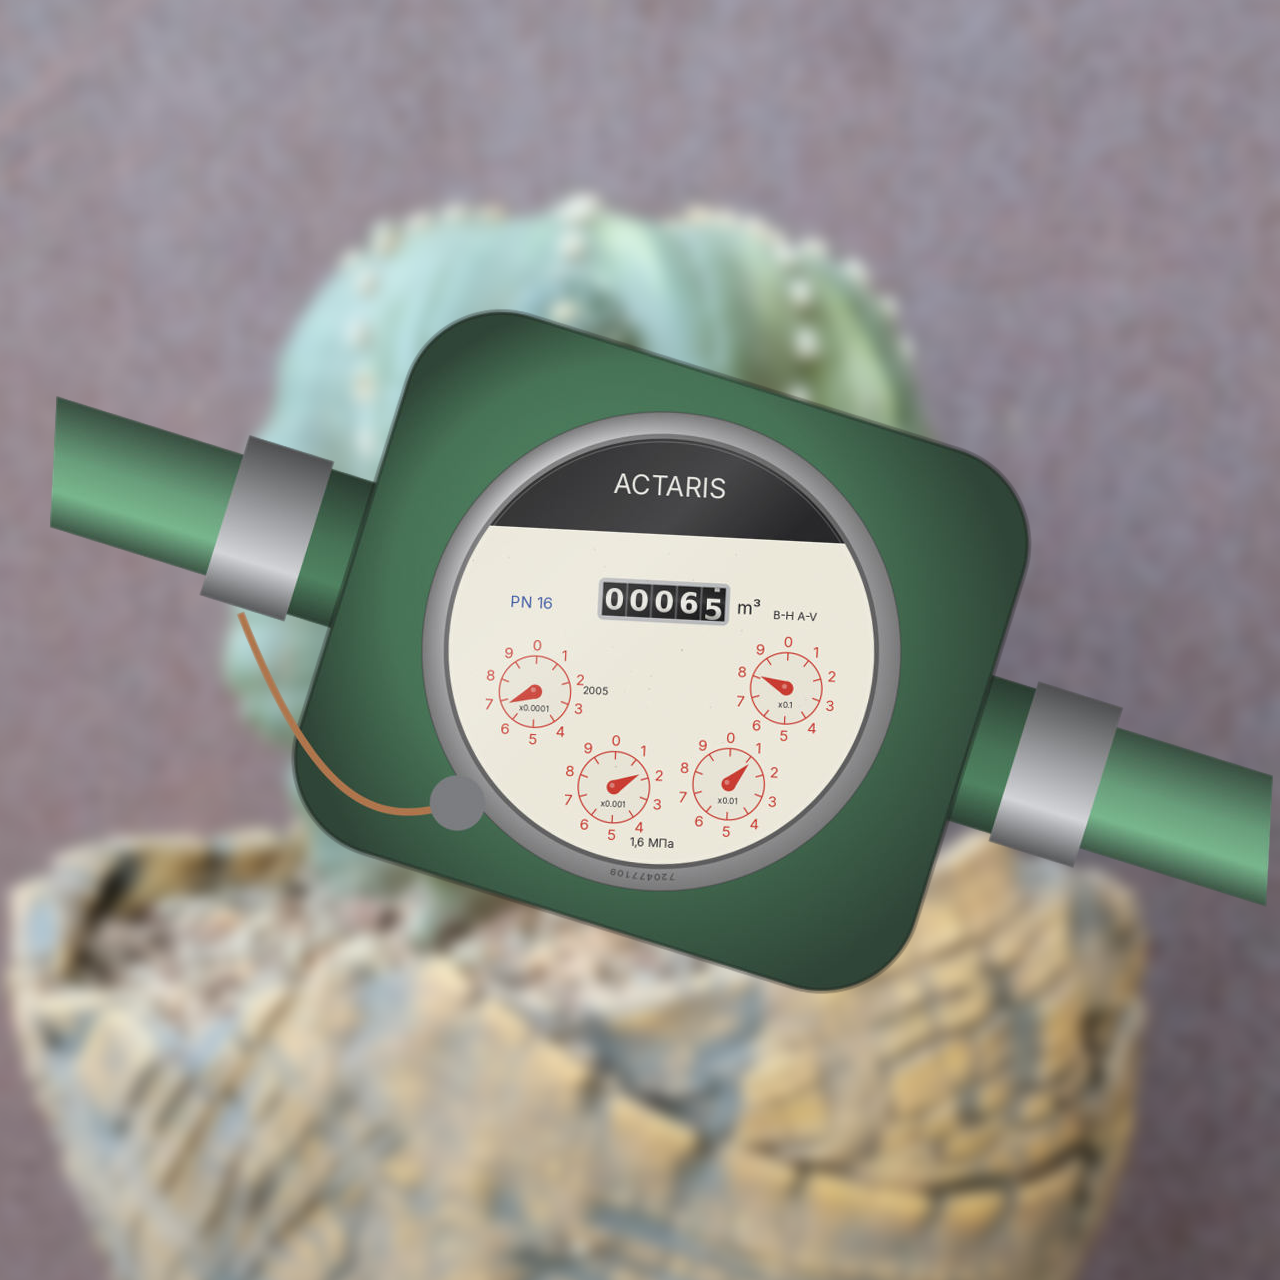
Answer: {"value": 64.8116, "unit": "m³"}
